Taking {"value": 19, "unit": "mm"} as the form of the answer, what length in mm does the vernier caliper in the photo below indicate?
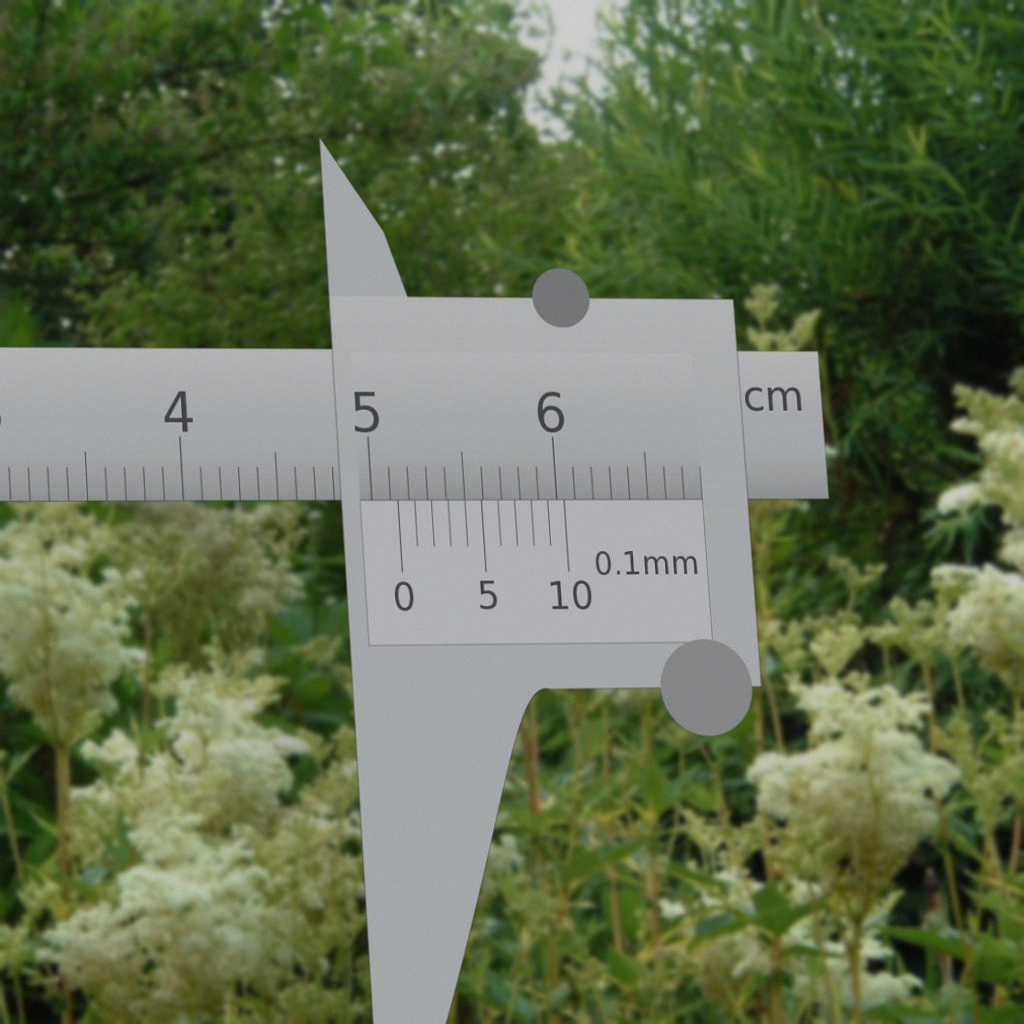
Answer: {"value": 51.4, "unit": "mm"}
